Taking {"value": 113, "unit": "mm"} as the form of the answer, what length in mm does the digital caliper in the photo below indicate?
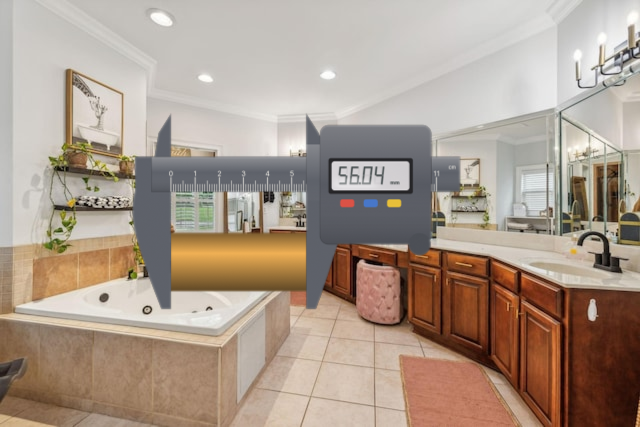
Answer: {"value": 56.04, "unit": "mm"}
